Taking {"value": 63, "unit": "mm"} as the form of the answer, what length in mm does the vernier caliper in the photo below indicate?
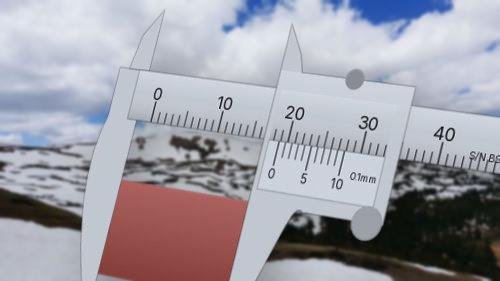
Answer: {"value": 18.8, "unit": "mm"}
